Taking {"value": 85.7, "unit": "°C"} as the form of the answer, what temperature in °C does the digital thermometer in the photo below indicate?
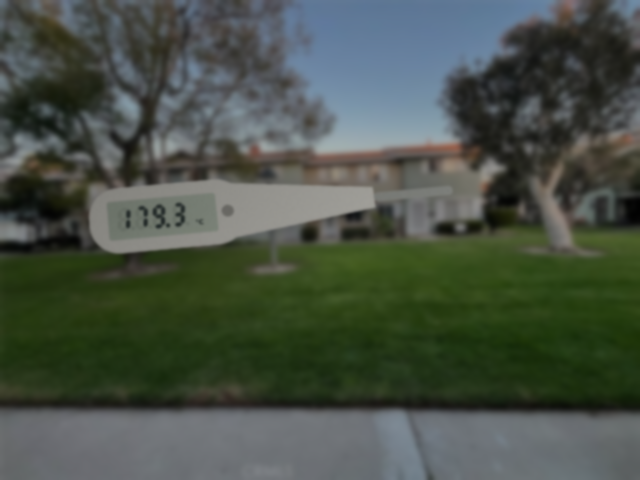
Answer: {"value": 179.3, "unit": "°C"}
